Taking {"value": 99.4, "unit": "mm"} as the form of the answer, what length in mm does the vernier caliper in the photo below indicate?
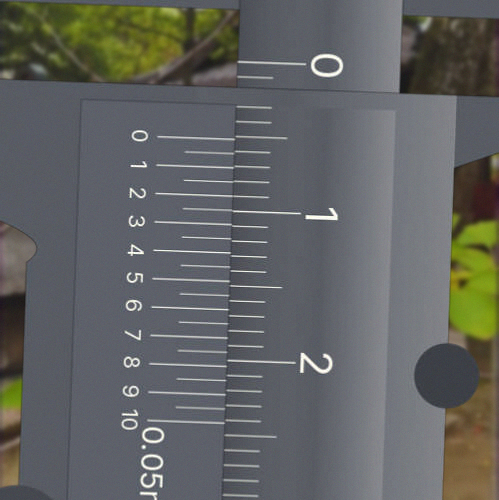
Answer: {"value": 5.2, "unit": "mm"}
